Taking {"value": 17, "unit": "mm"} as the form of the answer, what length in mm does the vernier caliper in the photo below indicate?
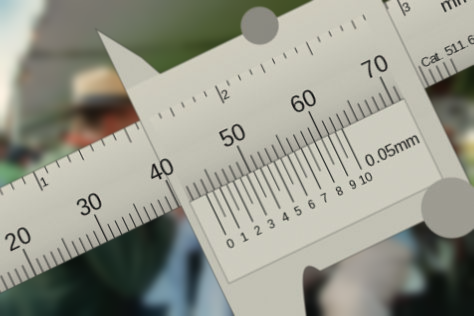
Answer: {"value": 43.8, "unit": "mm"}
